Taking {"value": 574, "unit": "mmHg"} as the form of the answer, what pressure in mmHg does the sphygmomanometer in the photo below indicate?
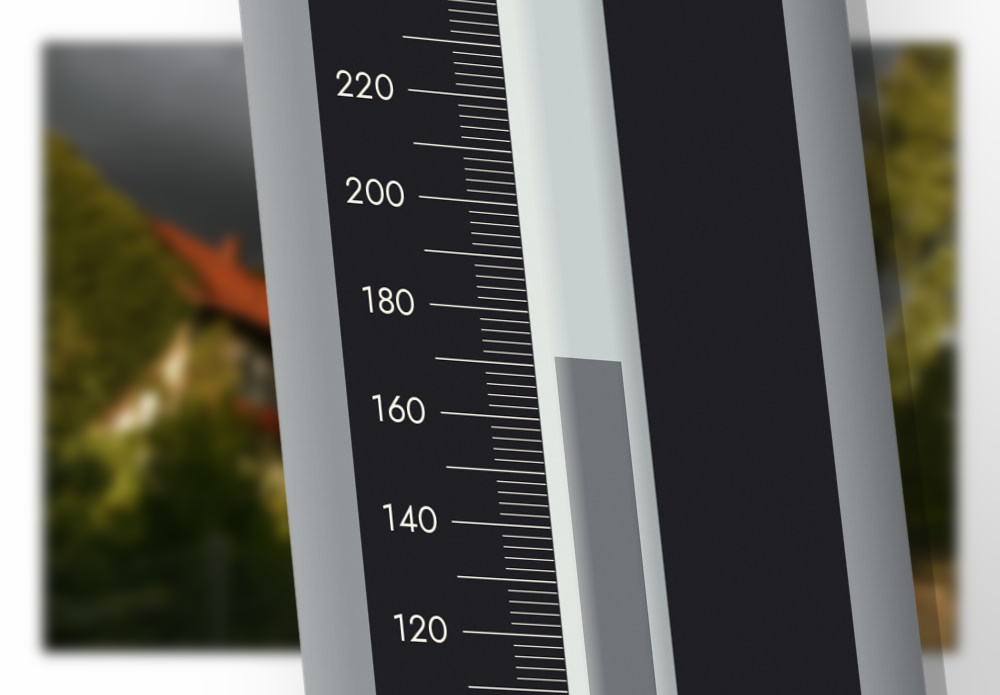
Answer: {"value": 172, "unit": "mmHg"}
